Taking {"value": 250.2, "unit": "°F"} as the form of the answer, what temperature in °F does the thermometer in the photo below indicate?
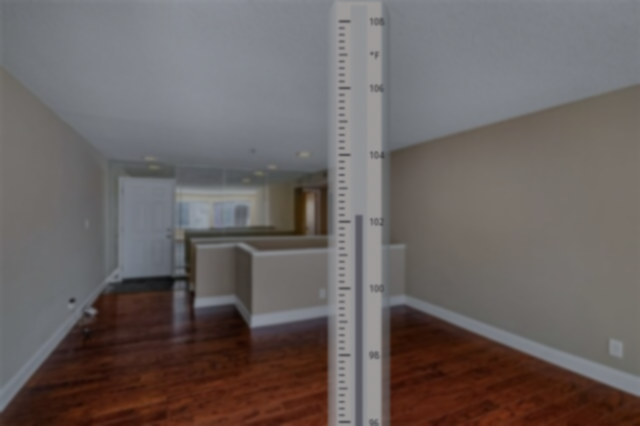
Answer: {"value": 102.2, "unit": "°F"}
